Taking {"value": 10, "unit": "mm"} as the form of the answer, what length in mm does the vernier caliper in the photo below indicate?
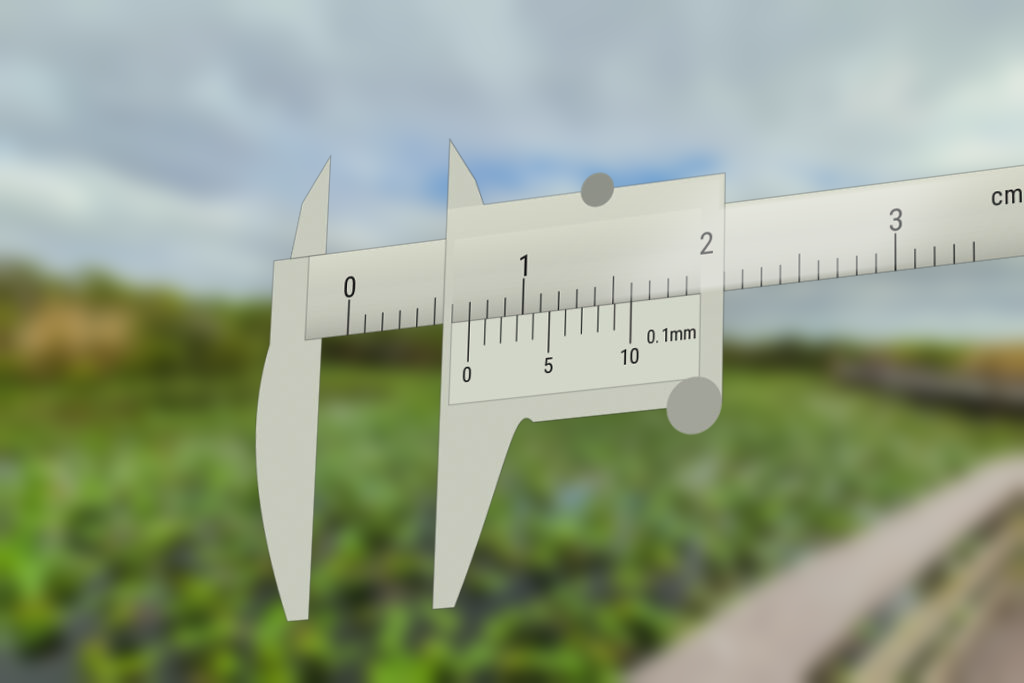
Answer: {"value": 7.0, "unit": "mm"}
